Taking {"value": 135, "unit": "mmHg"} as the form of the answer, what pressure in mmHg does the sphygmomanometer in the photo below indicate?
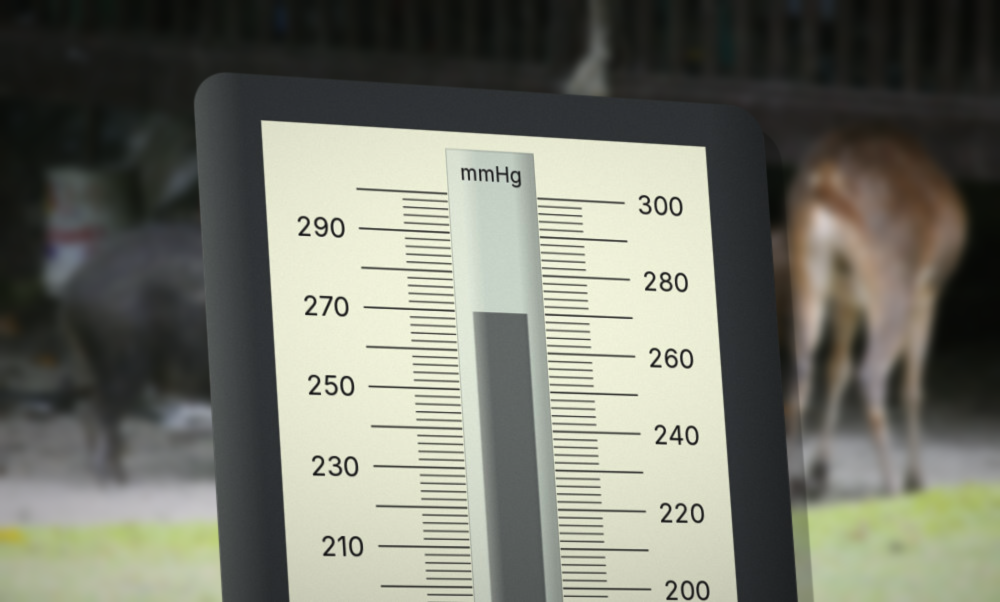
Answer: {"value": 270, "unit": "mmHg"}
